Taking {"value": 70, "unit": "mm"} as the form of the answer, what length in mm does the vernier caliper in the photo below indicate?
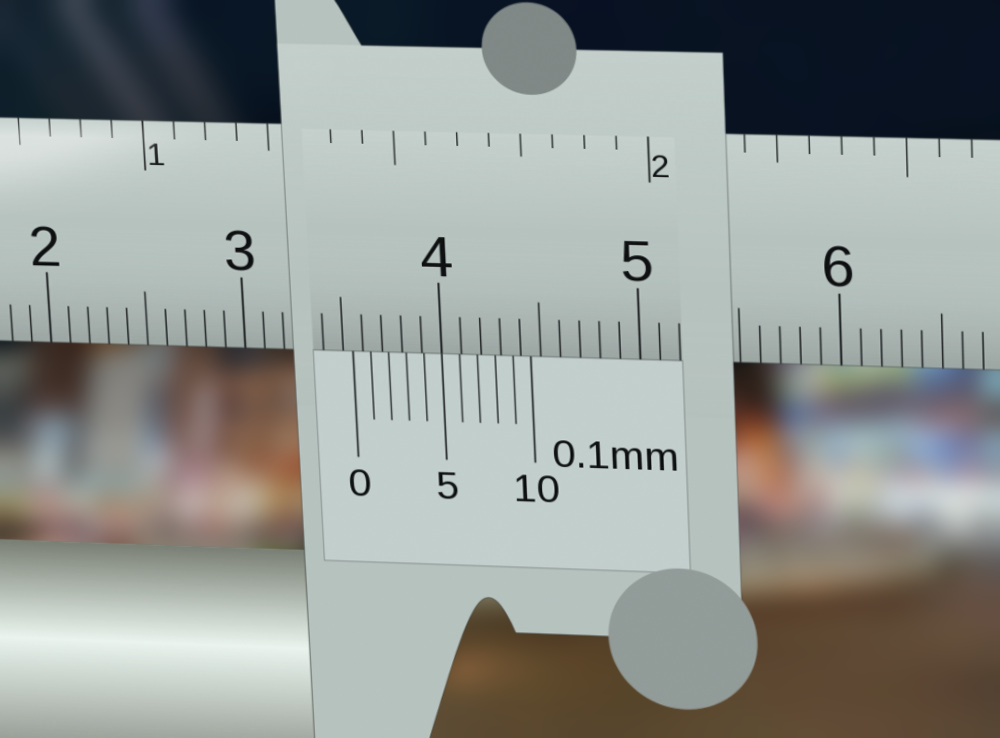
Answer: {"value": 35.5, "unit": "mm"}
